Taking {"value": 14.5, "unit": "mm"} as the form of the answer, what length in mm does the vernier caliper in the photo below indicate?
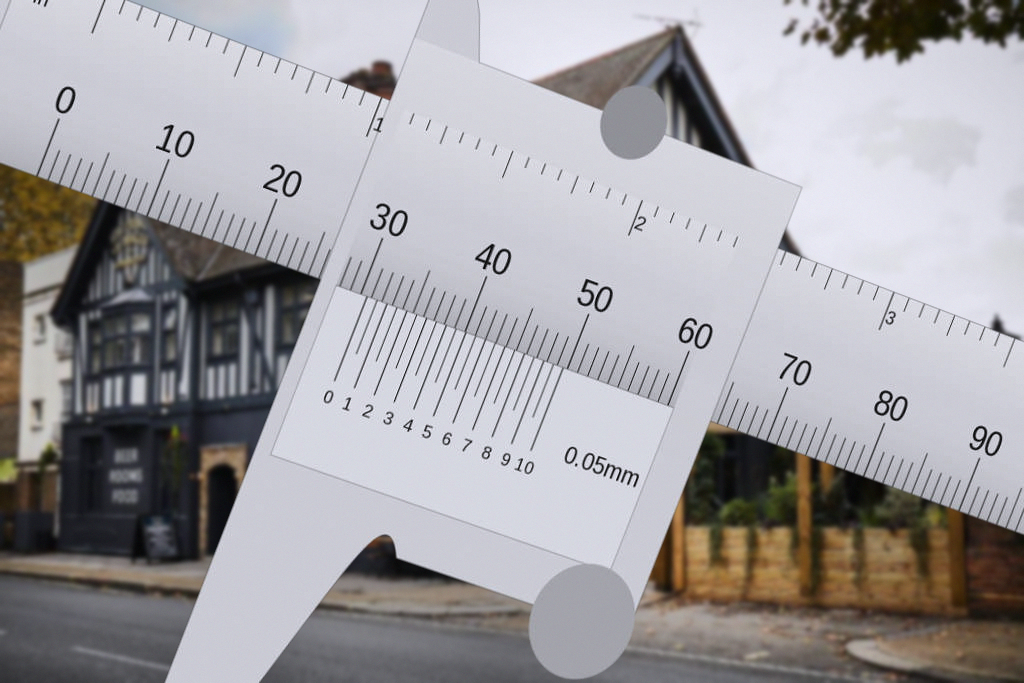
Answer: {"value": 30.6, "unit": "mm"}
